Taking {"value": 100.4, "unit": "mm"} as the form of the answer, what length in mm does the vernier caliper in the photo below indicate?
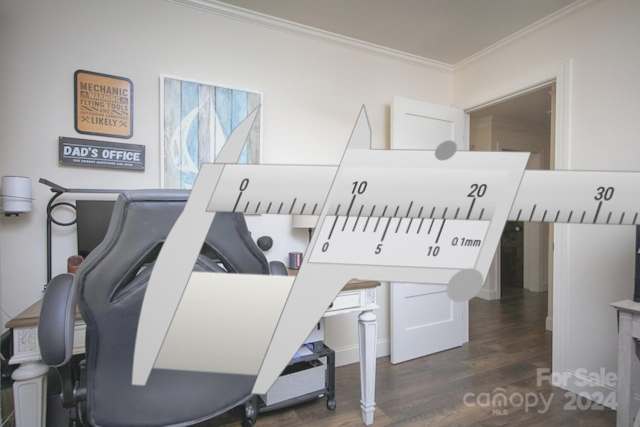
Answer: {"value": 9.2, "unit": "mm"}
